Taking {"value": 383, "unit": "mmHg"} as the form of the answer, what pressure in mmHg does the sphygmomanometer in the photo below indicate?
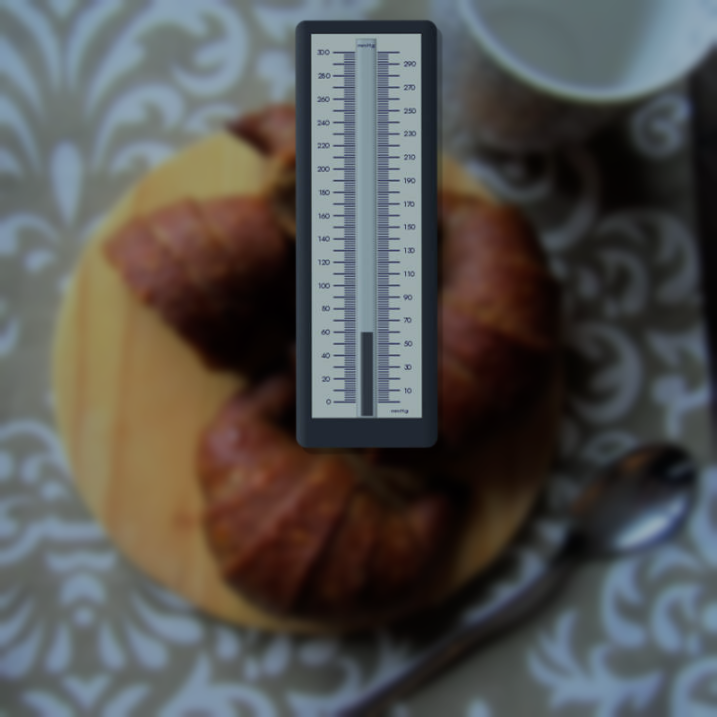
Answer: {"value": 60, "unit": "mmHg"}
